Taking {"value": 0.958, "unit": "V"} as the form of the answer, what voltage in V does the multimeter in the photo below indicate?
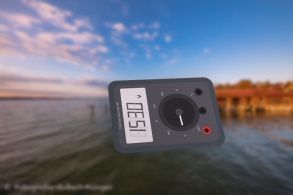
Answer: {"value": 153.0, "unit": "V"}
